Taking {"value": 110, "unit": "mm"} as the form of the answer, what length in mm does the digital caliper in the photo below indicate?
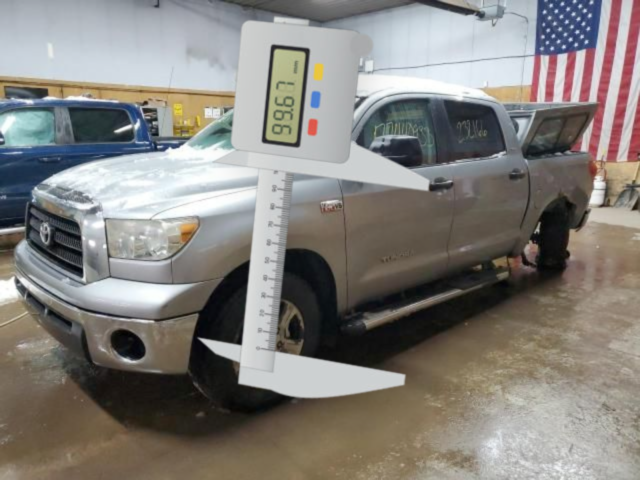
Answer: {"value": 99.67, "unit": "mm"}
